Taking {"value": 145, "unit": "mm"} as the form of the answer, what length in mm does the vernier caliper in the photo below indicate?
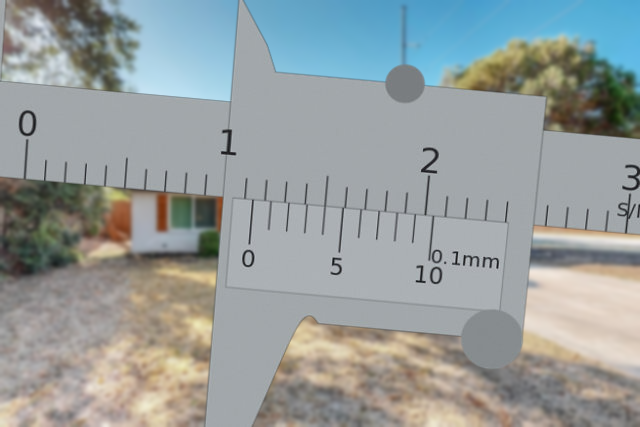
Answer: {"value": 11.4, "unit": "mm"}
